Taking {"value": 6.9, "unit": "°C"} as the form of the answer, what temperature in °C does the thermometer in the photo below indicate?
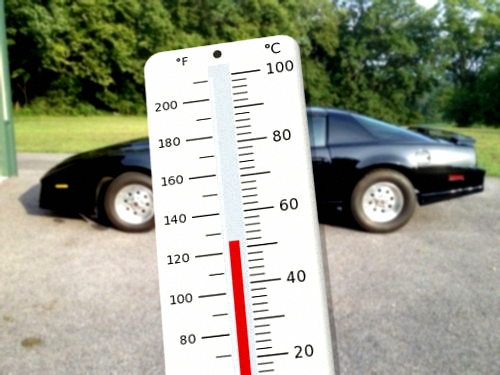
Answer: {"value": 52, "unit": "°C"}
